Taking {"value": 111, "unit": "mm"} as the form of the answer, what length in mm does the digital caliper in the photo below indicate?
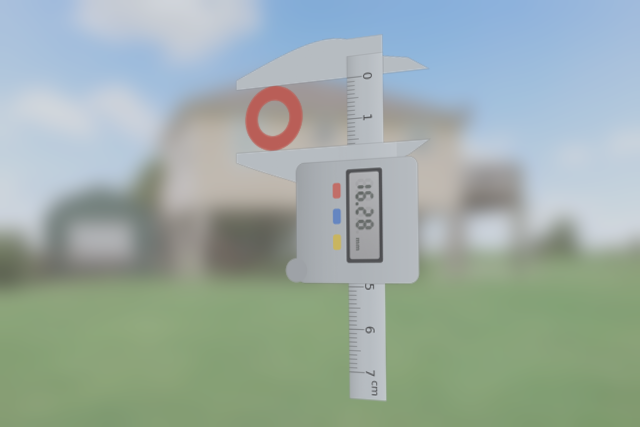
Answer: {"value": 16.28, "unit": "mm"}
